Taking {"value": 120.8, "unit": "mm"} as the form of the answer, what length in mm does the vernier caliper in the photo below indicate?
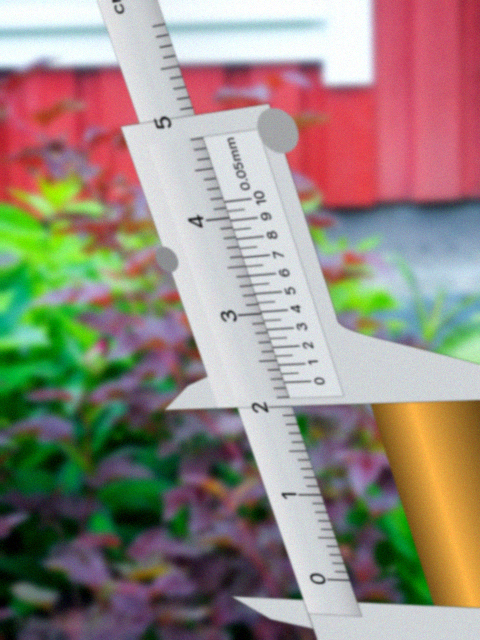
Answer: {"value": 22.6, "unit": "mm"}
